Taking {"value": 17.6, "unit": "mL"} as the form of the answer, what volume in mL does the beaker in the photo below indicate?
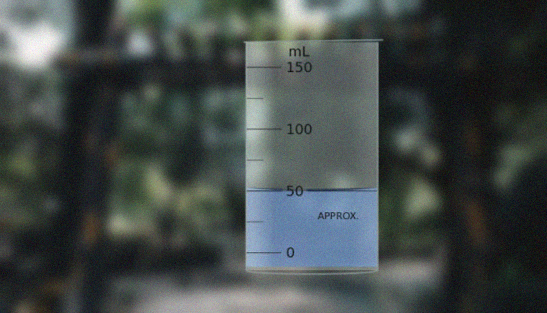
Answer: {"value": 50, "unit": "mL"}
